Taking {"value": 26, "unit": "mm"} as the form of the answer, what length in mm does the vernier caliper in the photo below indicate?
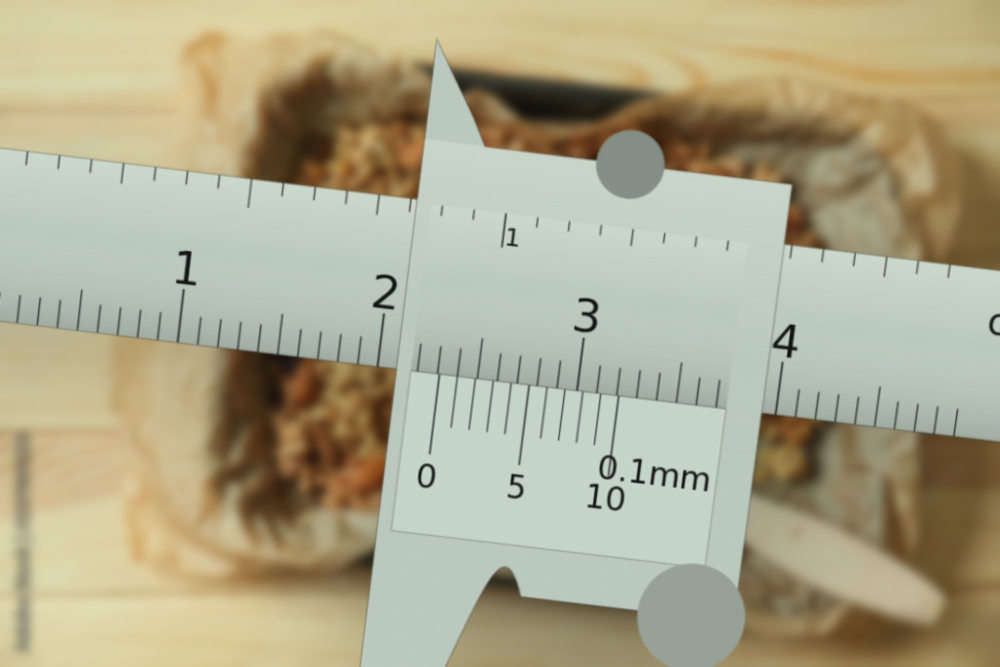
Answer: {"value": 23.1, "unit": "mm"}
